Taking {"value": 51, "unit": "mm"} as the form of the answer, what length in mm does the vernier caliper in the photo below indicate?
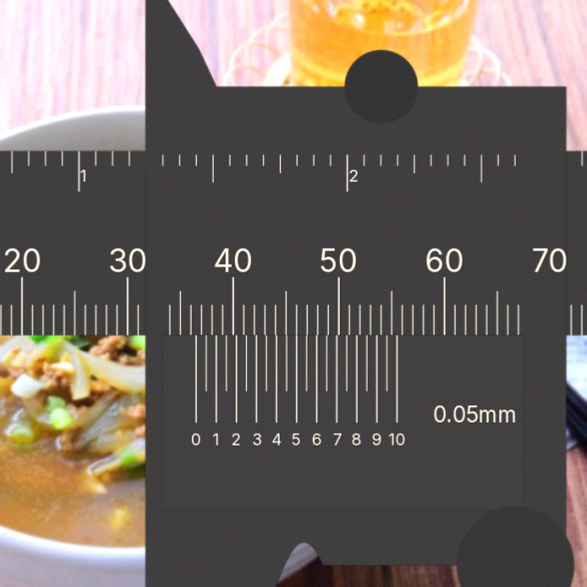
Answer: {"value": 36.5, "unit": "mm"}
